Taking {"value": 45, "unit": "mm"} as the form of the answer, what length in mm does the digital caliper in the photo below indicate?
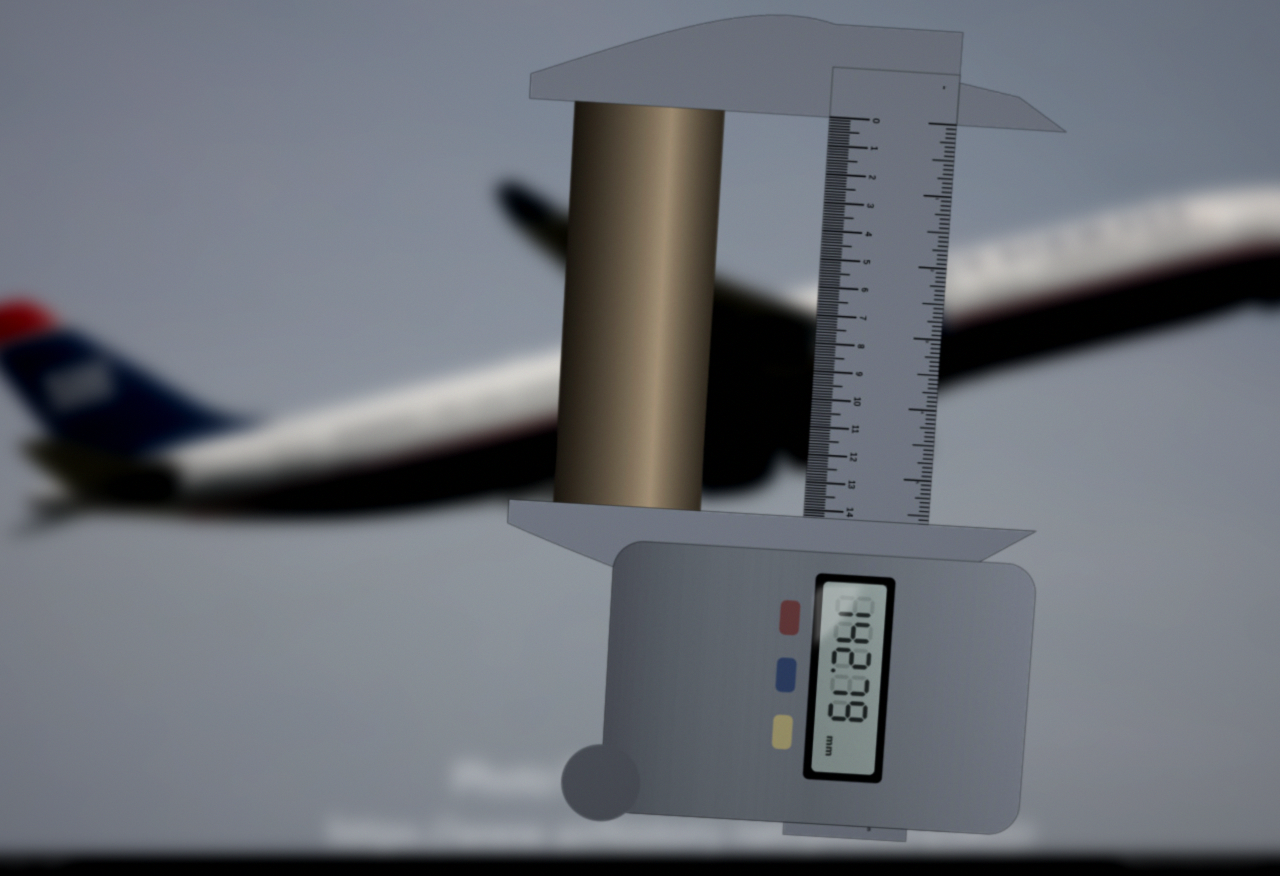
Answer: {"value": 142.79, "unit": "mm"}
